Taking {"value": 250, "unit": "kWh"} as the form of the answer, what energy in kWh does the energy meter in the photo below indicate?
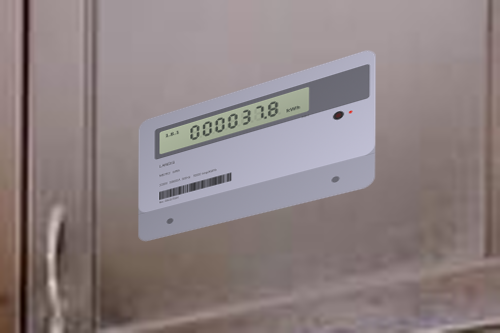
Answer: {"value": 37.8, "unit": "kWh"}
